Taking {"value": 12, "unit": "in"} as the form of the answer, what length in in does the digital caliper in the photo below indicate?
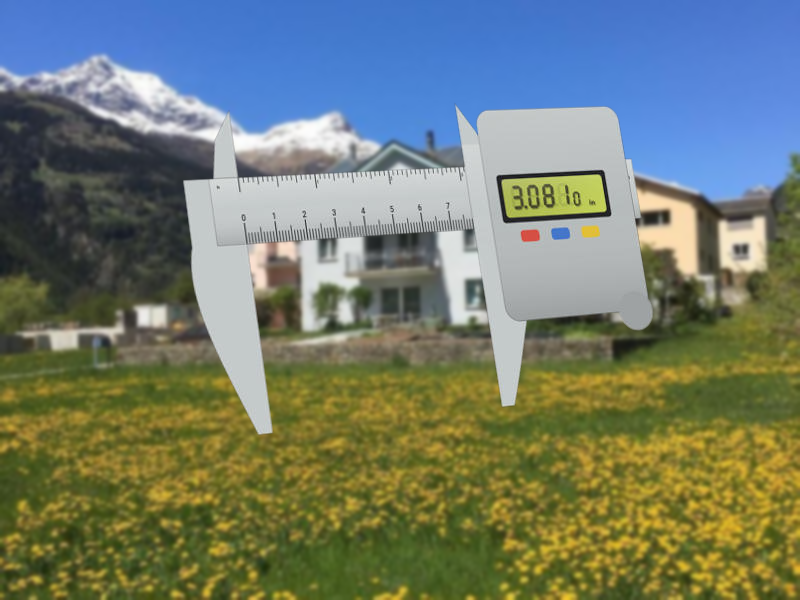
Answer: {"value": 3.0810, "unit": "in"}
